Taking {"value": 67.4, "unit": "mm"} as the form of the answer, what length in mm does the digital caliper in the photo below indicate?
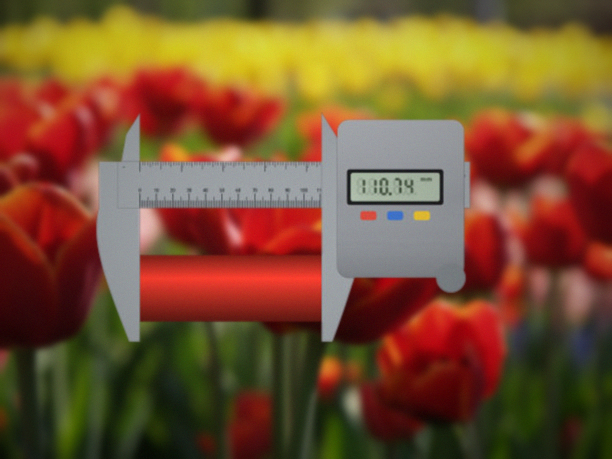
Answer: {"value": 110.74, "unit": "mm"}
